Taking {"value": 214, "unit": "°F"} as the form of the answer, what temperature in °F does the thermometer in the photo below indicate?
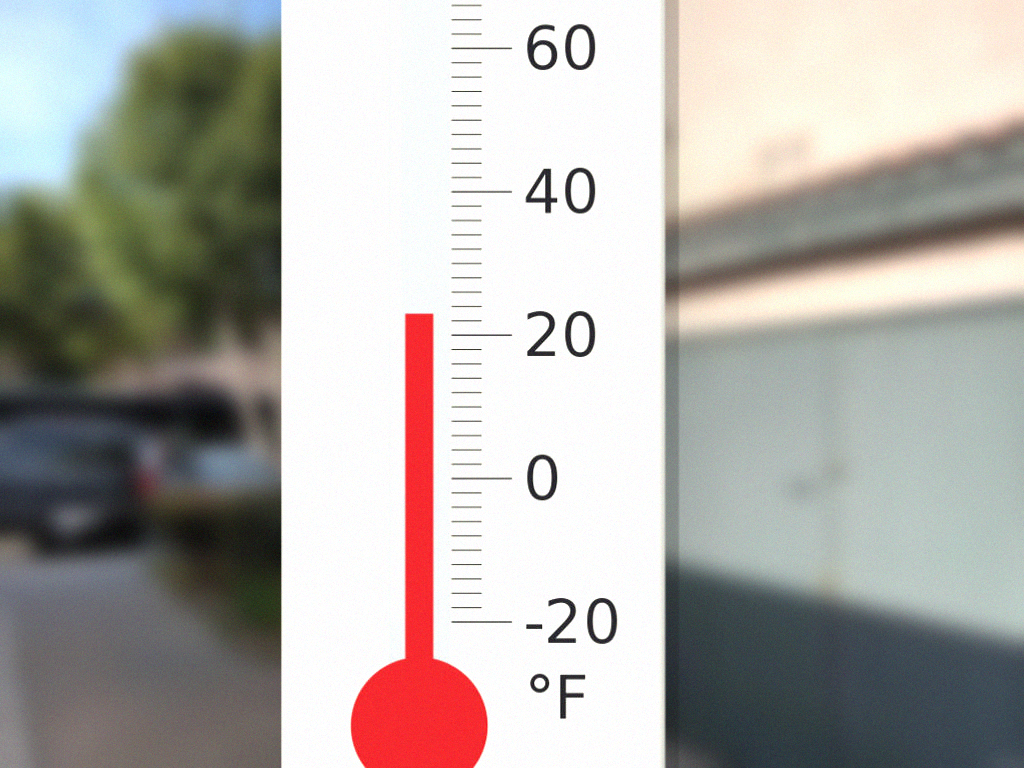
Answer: {"value": 23, "unit": "°F"}
